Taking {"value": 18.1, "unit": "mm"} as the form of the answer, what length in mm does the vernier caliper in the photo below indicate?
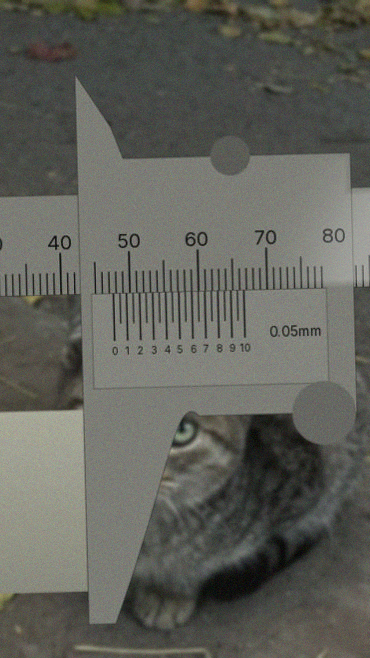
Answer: {"value": 47.6, "unit": "mm"}
